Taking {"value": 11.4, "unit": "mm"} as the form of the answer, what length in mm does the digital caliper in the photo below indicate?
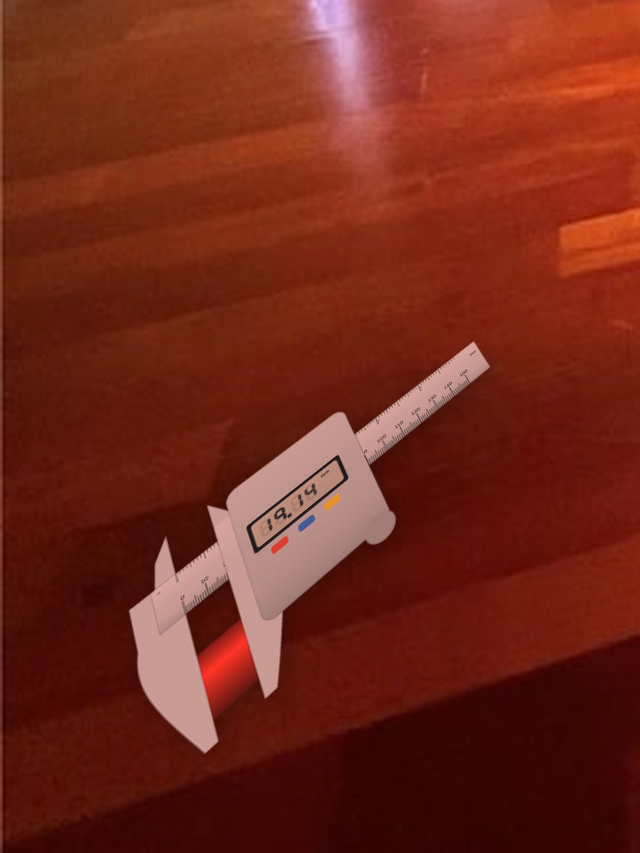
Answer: {"value": 19.14, "unit": "mm"}
